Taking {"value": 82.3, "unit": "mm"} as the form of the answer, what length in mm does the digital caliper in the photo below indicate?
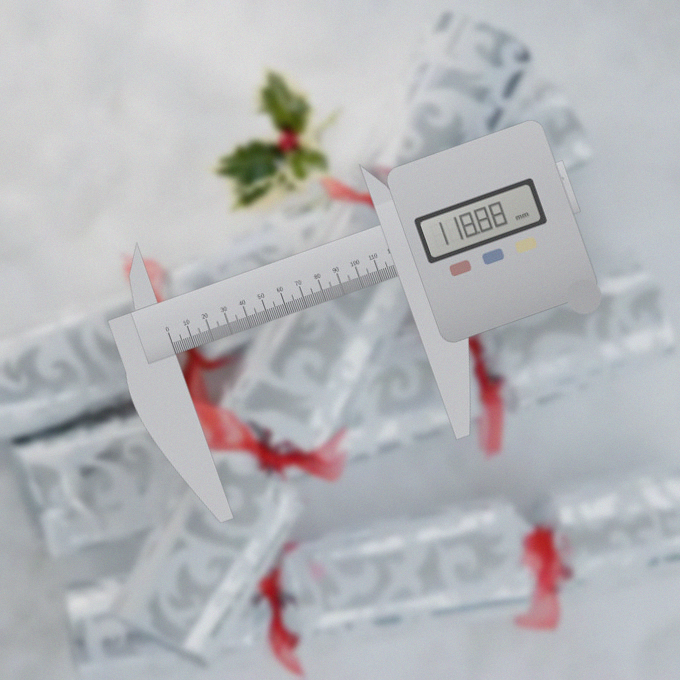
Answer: {"value": 118.88, "unit": "mm"}
